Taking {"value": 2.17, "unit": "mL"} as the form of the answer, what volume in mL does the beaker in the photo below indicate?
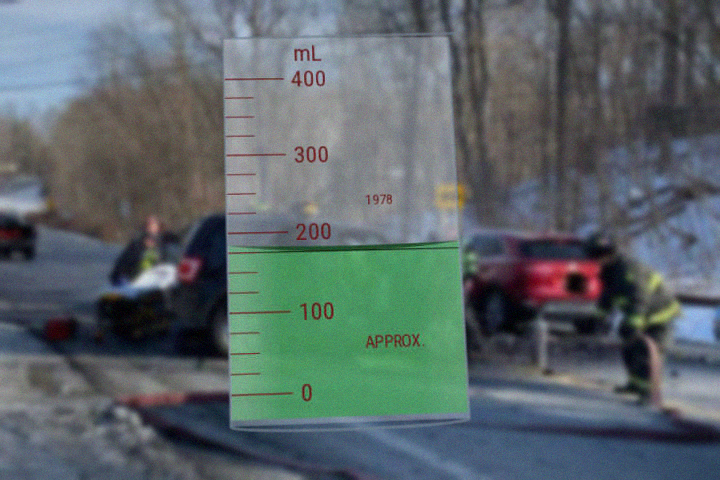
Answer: {"value": 175, "unit": "mL"}
